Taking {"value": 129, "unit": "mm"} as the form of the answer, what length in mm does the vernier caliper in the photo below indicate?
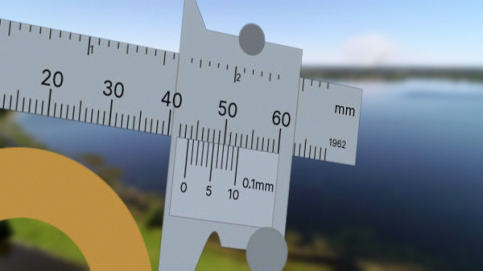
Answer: {"value": 43.6, "unit": "mm"}
